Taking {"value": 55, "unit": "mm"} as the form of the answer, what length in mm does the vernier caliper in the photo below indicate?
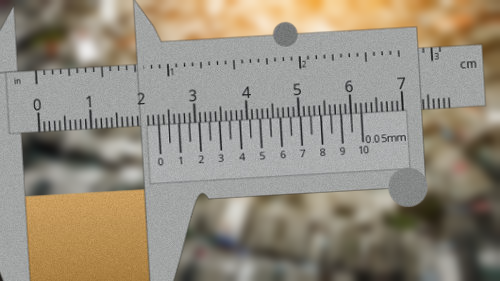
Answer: {"value": 23.0, "unit": "mm"}
